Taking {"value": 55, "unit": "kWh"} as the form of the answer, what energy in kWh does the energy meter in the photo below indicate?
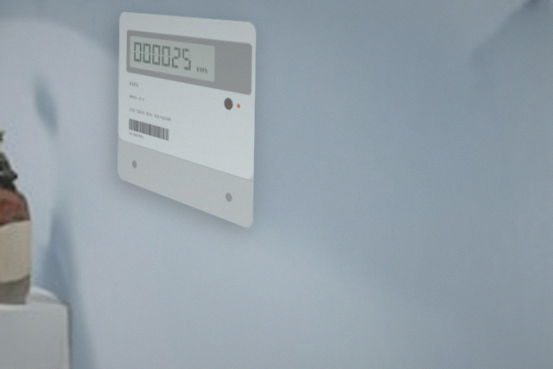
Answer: {"value": 25, "unit": "kWh"}
